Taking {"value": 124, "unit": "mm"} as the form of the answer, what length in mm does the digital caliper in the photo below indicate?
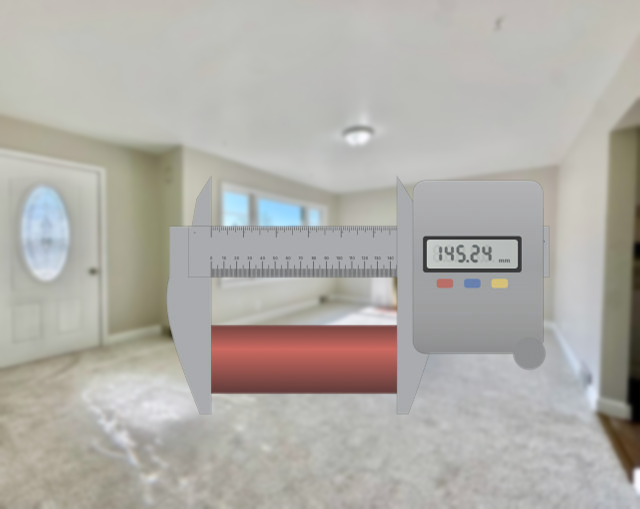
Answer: {"value": 145.24, "unit": "mm"}
